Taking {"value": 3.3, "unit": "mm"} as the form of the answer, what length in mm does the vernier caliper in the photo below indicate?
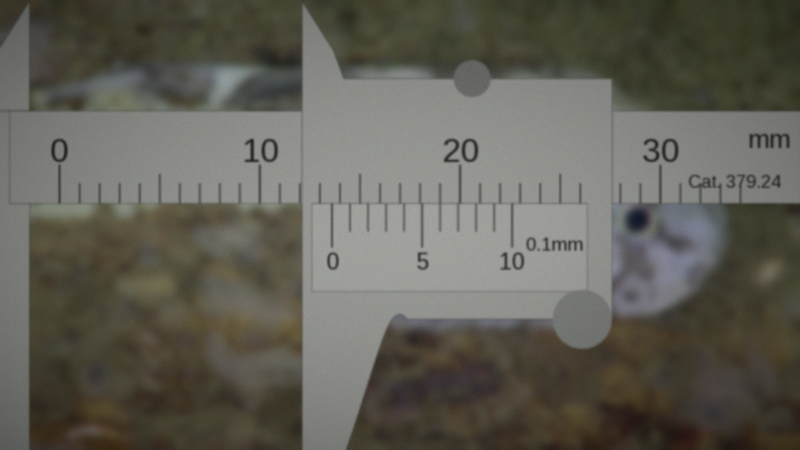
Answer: {"value": 13.6, "unit": "mm"}
